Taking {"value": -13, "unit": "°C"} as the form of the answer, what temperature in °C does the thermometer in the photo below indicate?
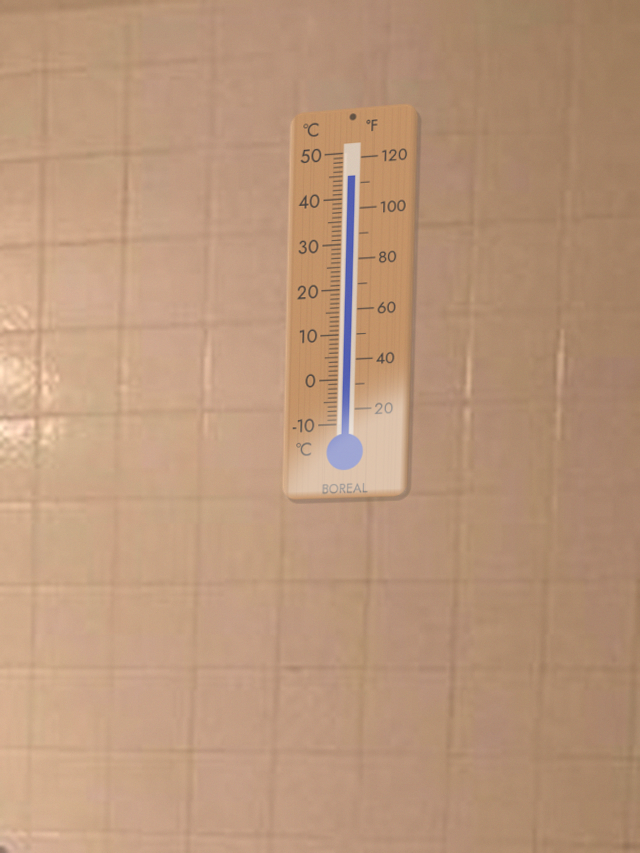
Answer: {"value": 45, "unit": "°C"}
